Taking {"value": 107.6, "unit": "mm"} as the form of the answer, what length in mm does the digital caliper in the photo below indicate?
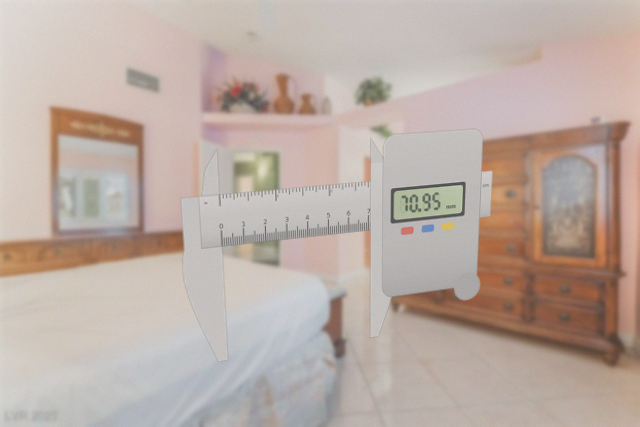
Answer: {"value": 70.95, "unit": "mm"}
